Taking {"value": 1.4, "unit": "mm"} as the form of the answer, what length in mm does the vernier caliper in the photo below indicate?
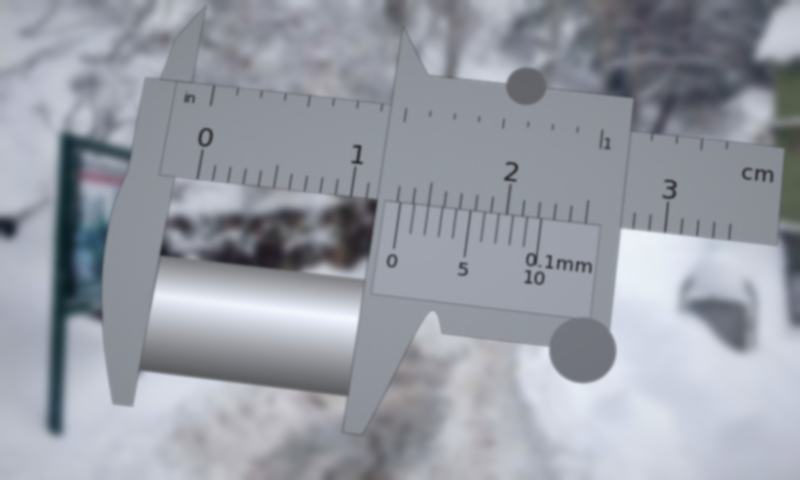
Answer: {"value": 13.2, "unit": "mm"}
